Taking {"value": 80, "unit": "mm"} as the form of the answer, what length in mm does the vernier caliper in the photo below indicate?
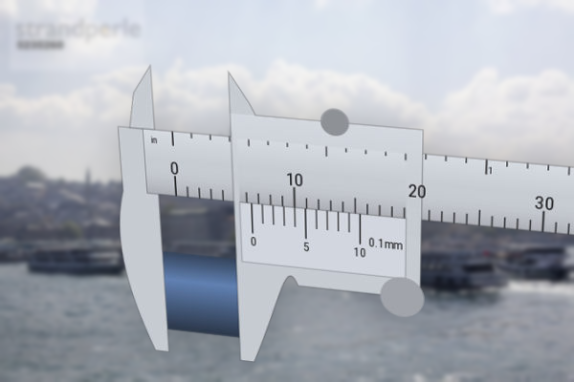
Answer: {"value": 6.4, "unit": "mm"}
